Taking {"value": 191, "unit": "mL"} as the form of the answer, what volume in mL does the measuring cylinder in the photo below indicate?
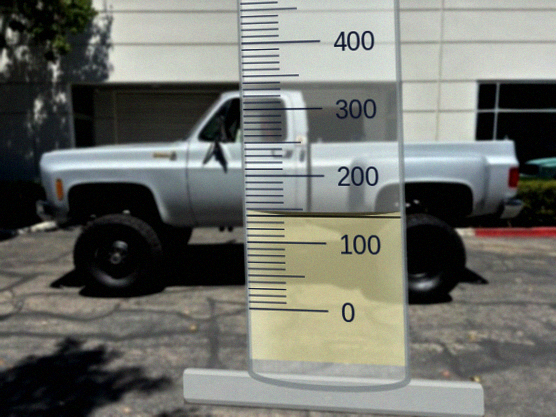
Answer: {"value": 140, "unit": "mL"}
